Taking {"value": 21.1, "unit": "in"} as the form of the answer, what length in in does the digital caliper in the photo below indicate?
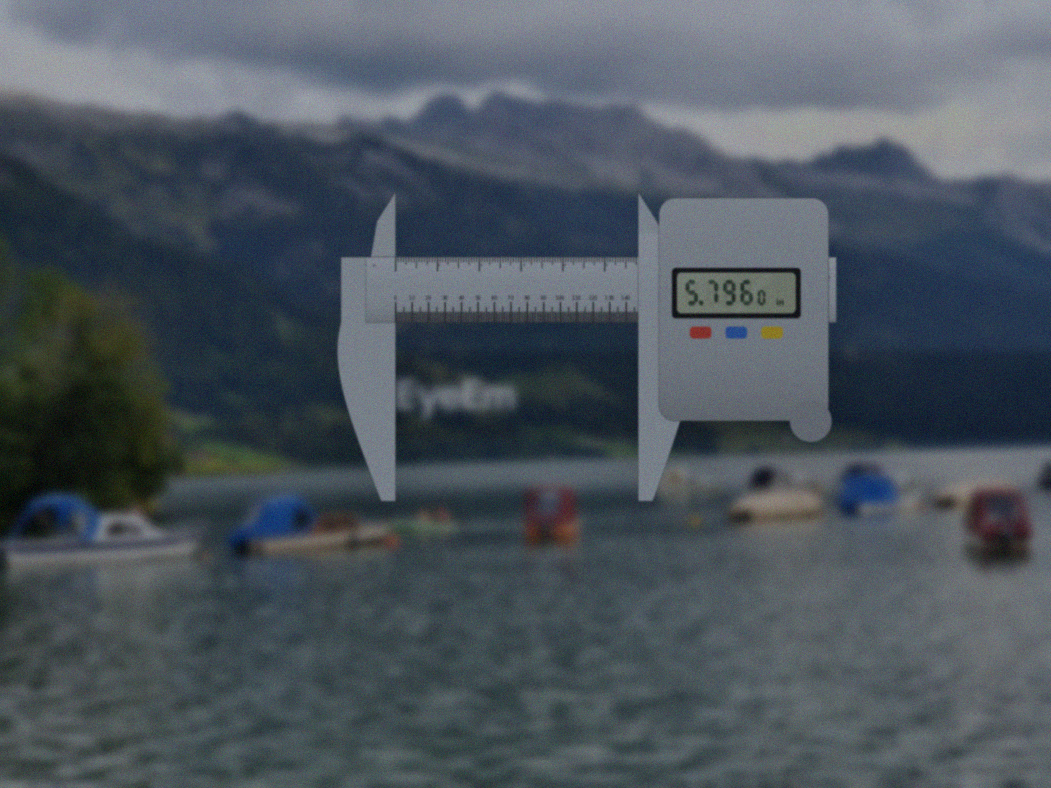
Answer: {"value": 5.7960, "unit": "in"}
